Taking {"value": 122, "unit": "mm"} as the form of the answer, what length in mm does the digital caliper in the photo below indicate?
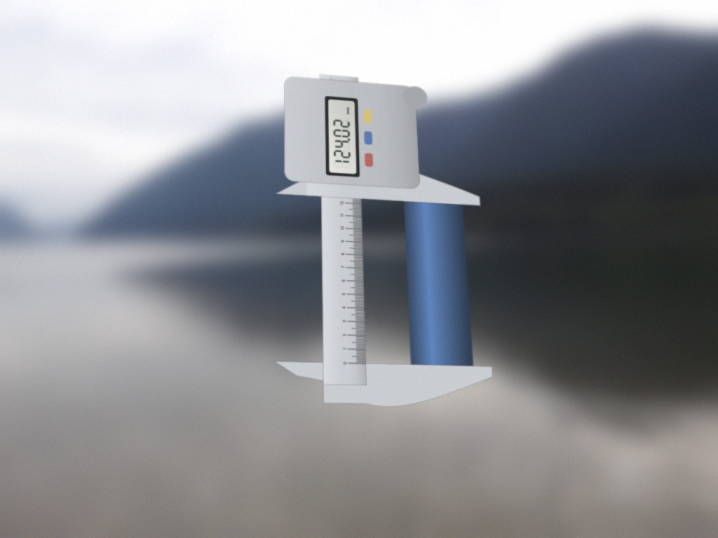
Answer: {"value": 124.02, "unit": "mm"}
